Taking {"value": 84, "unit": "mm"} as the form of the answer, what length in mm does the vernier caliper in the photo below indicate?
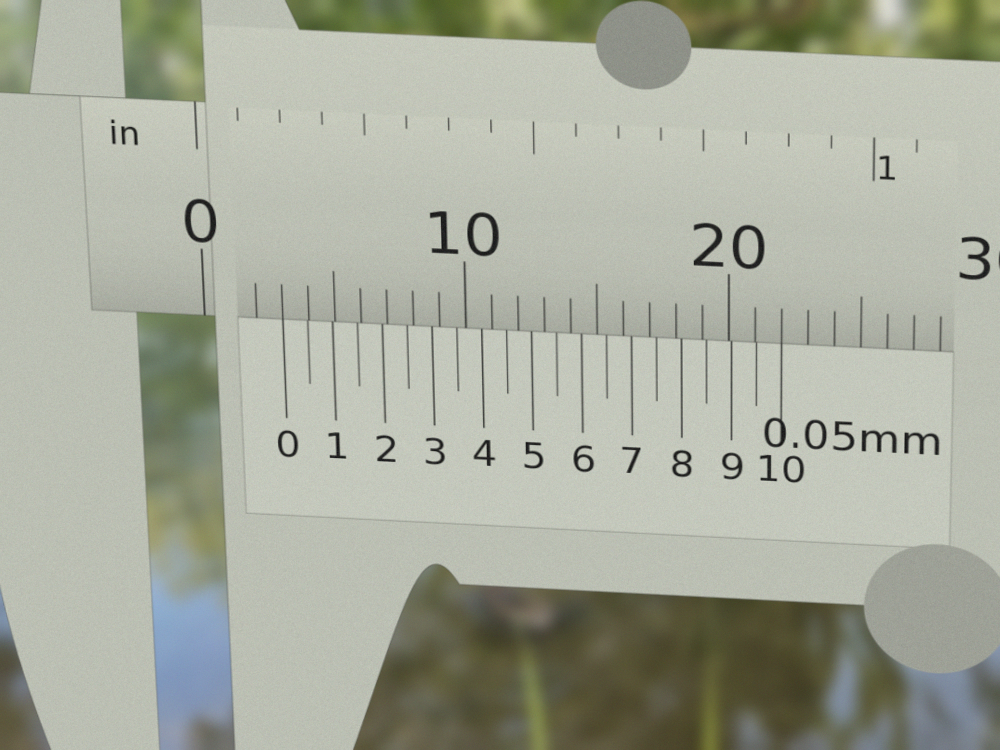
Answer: {"value": 3.00, "unit": "mm"}
